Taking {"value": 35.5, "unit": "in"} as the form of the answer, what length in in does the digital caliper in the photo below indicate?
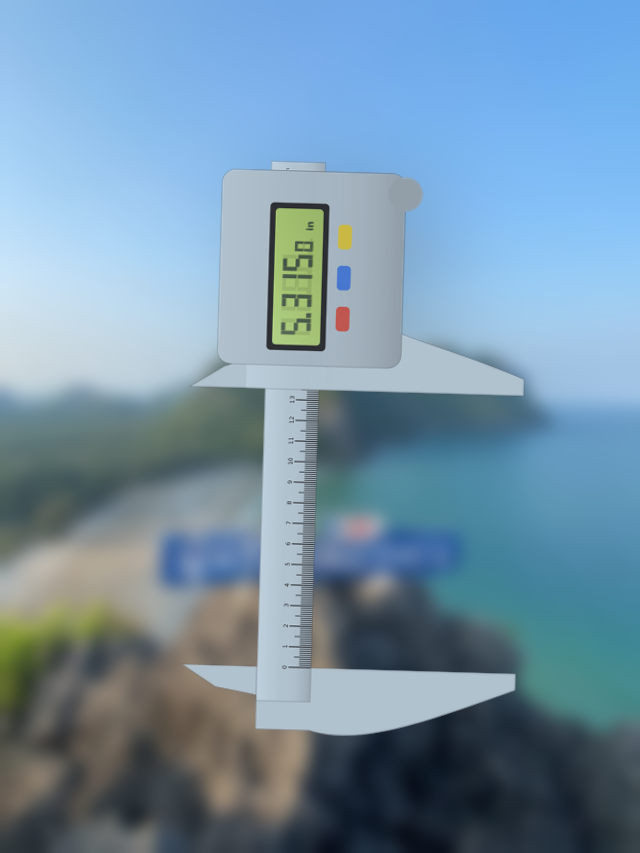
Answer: {"value": 5.3150, "unit": "in"}
